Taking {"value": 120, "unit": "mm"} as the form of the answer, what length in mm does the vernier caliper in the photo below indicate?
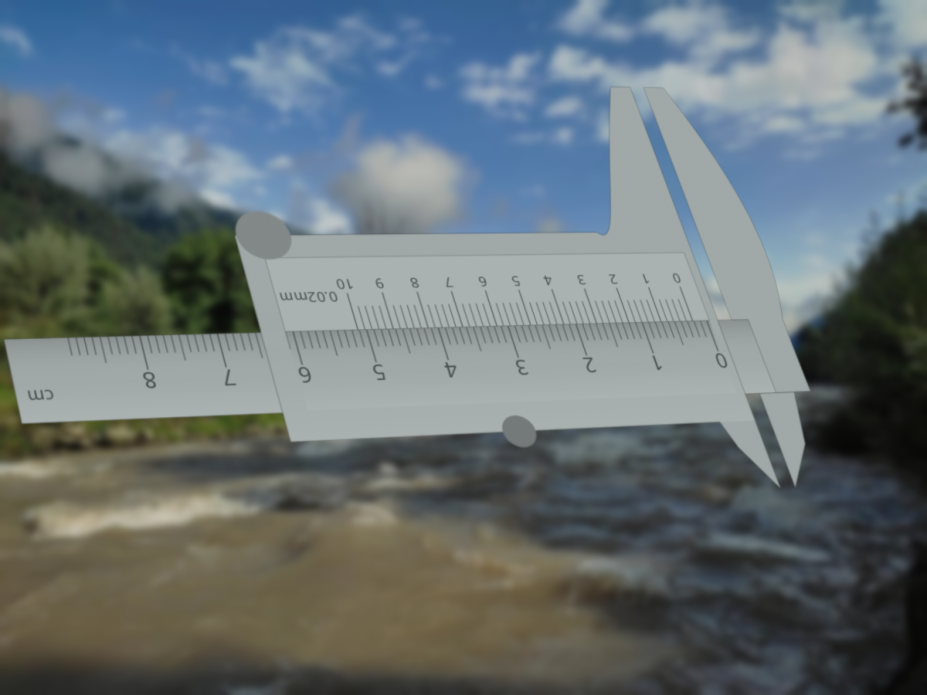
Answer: {"value": 2.2, "unit": "mm"}
